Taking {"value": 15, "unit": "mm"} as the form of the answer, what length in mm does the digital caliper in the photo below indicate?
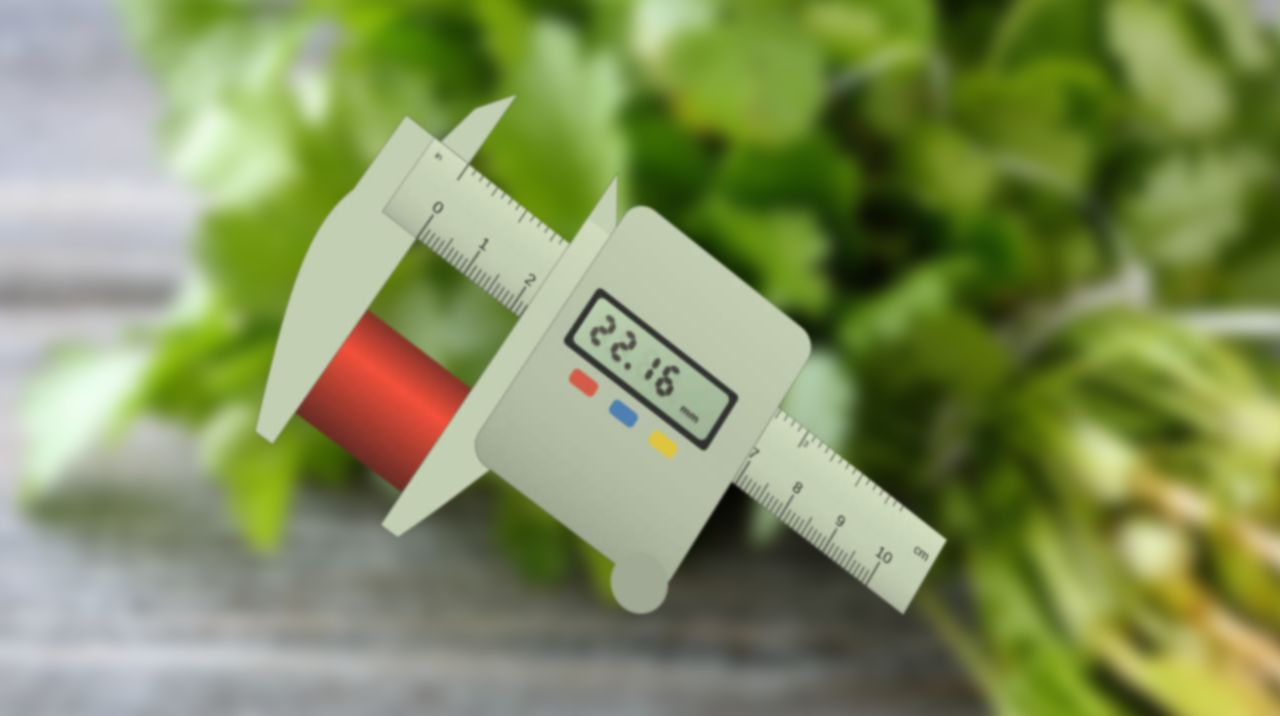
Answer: {"value": 22.16, "unit": "mm"}
